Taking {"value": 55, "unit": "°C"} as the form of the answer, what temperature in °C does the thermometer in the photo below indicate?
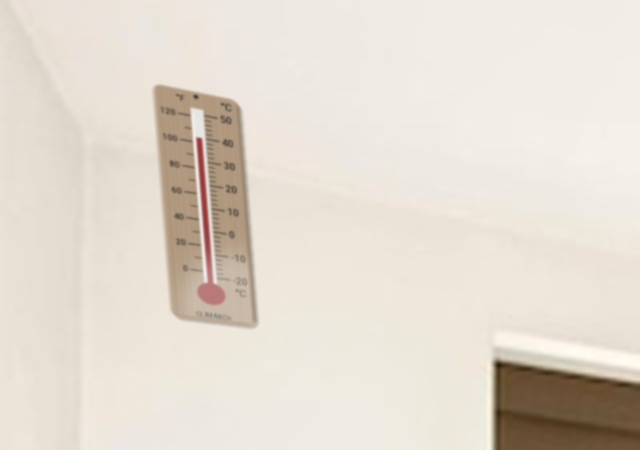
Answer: {"value": 40, "unit": "°C"}
